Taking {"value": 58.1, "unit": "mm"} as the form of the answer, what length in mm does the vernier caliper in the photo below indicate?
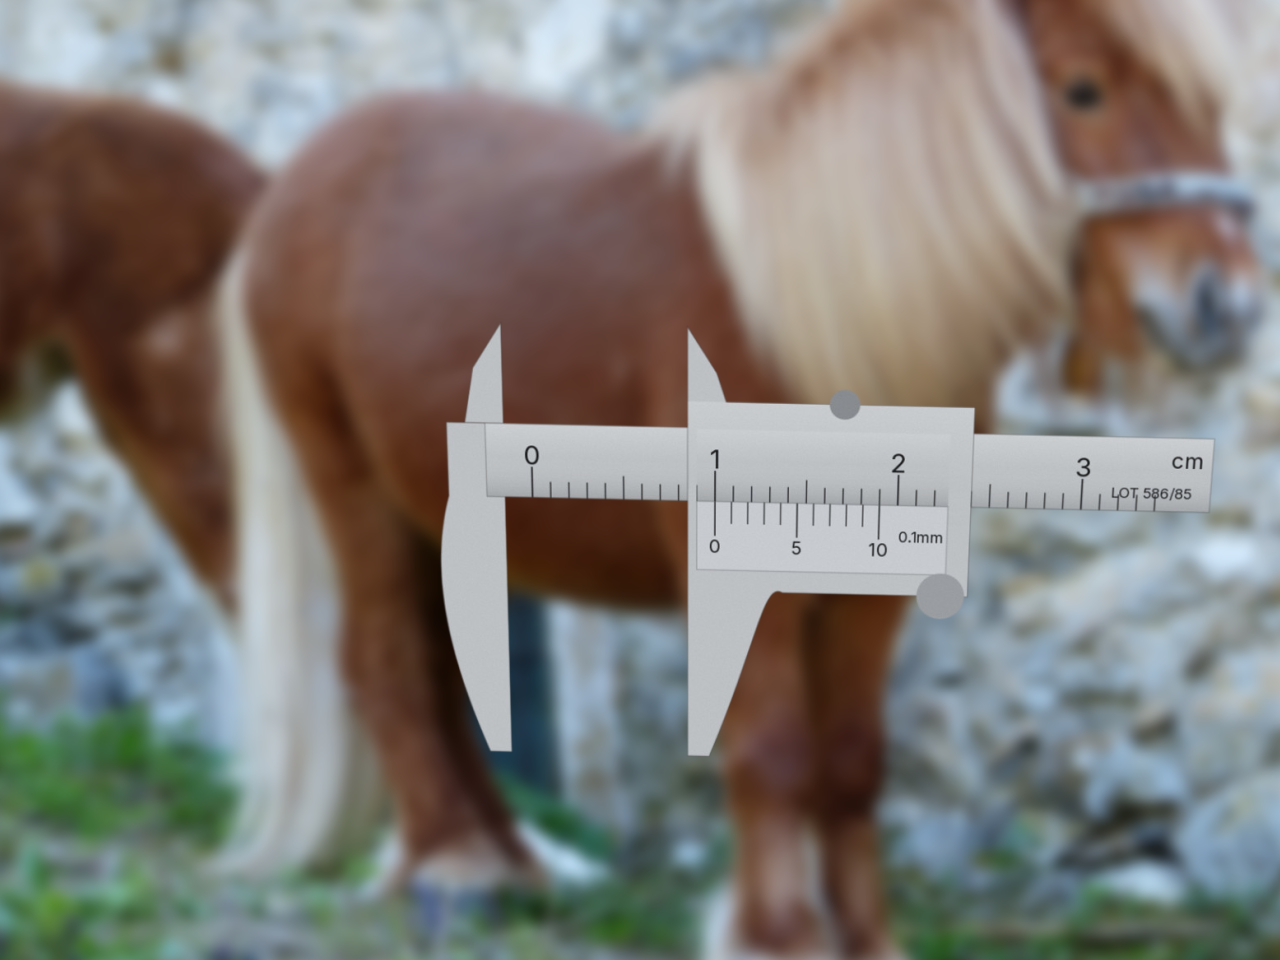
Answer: {"value": 10.0, "unit": "mm"}
